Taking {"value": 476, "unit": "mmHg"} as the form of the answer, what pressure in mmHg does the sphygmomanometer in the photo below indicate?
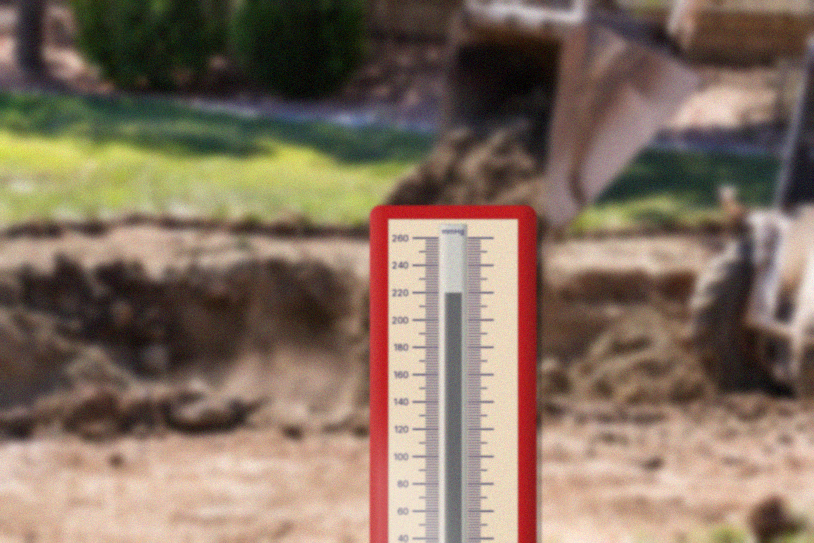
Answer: {"value": 220, "unit": "mmHg"}
